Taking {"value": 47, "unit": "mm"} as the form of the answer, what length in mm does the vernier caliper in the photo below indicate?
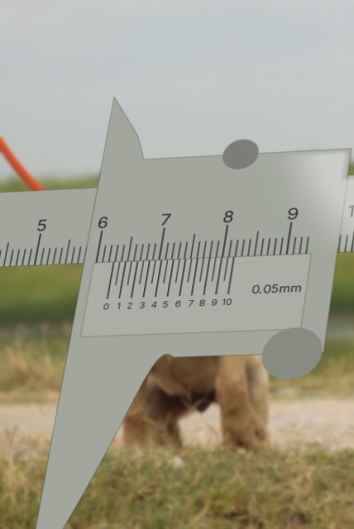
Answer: {"value": 62.8, "unit": "mm"}
